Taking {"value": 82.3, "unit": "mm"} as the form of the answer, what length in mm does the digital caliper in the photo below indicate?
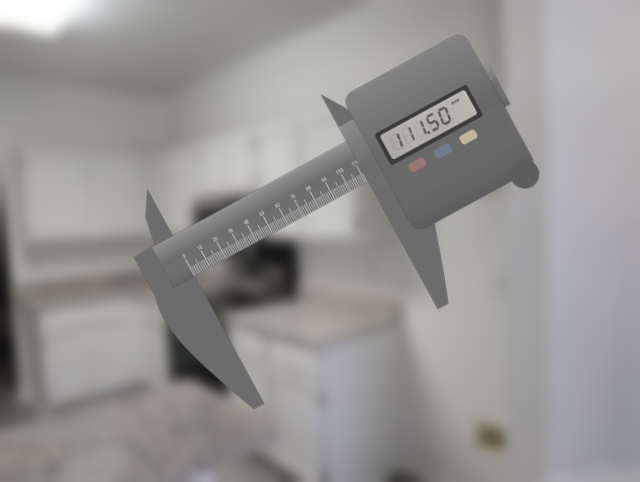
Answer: {"value": 111.50, "unit": "mm"}
